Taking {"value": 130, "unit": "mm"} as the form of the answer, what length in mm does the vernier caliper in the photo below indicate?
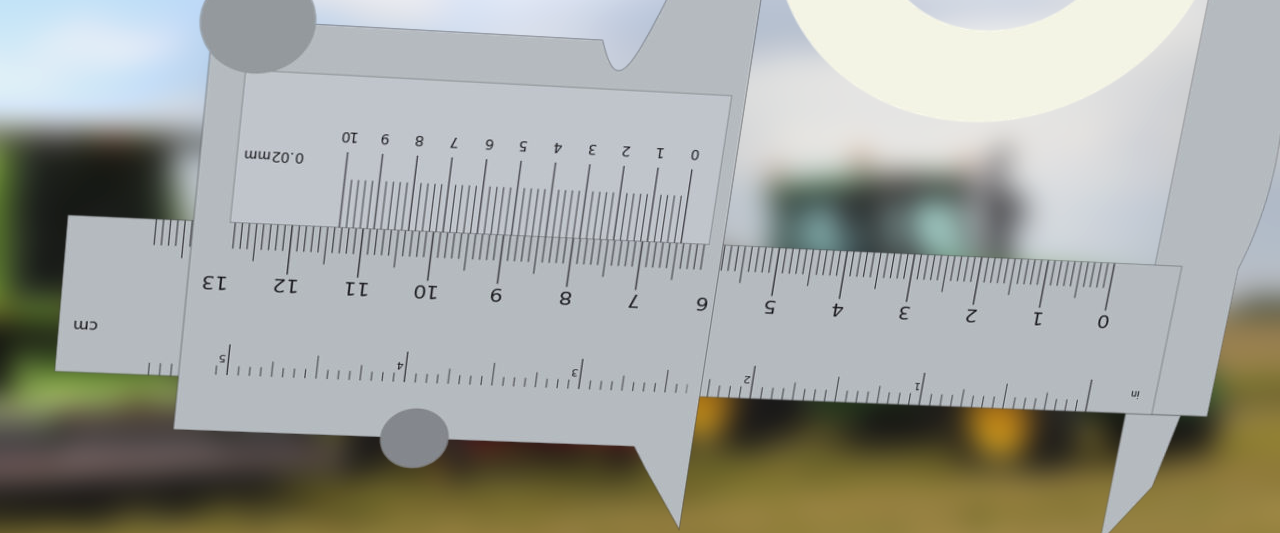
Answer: {"value": 64.4, "unit": "mm"}
